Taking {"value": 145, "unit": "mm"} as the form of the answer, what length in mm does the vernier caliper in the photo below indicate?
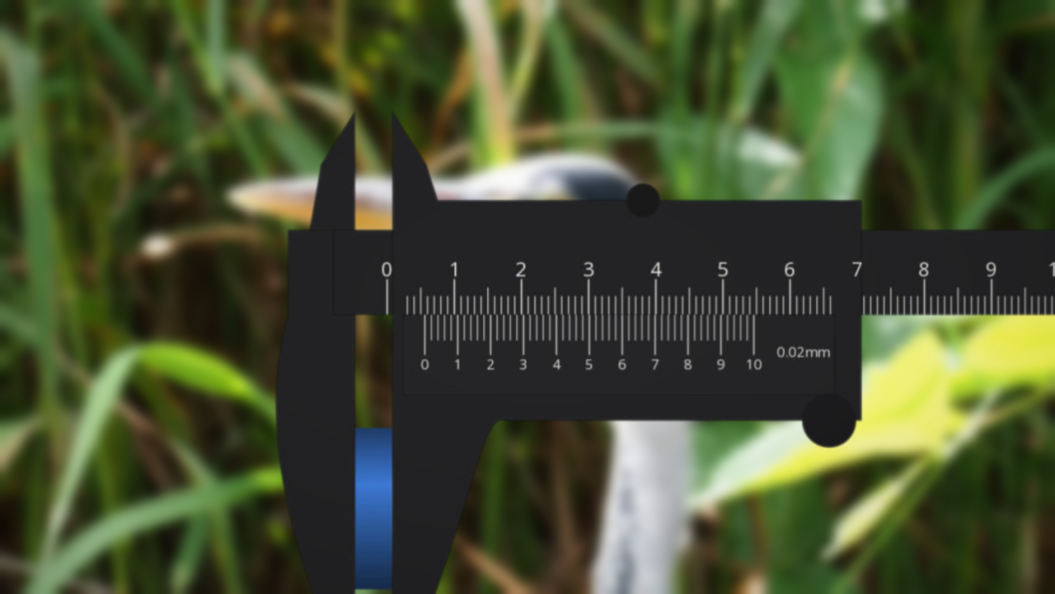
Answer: {"value": 5.6, "unit": "mm"}
